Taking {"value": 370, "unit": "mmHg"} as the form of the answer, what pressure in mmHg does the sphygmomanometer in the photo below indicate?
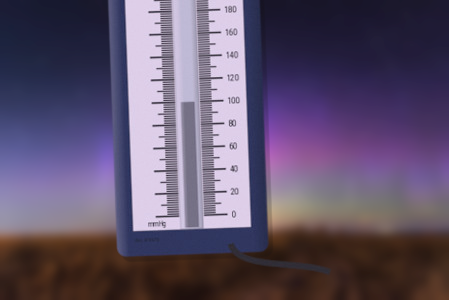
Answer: {"value": 100, "unit": "mmHg"}
